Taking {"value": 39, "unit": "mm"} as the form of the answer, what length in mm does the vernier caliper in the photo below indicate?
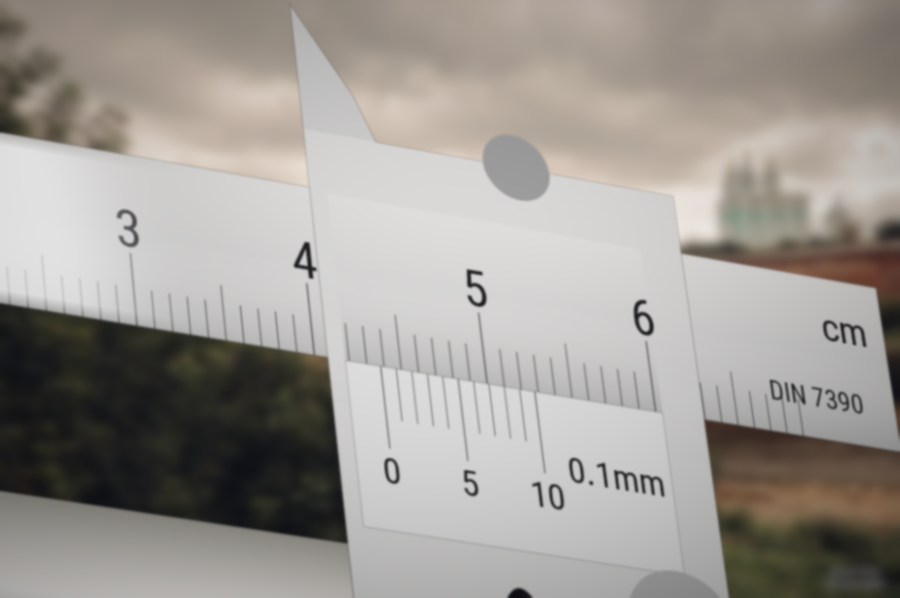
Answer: {"value": 43.8, "unit": "mm"}
